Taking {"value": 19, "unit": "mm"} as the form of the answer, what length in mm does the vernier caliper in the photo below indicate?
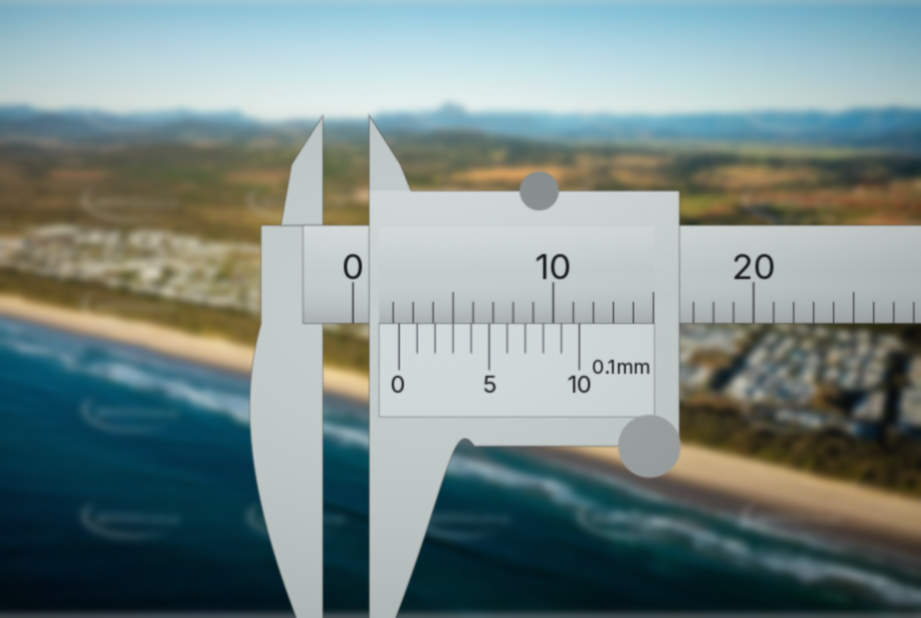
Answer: {"value": 2.3, "unit": "mm"}
